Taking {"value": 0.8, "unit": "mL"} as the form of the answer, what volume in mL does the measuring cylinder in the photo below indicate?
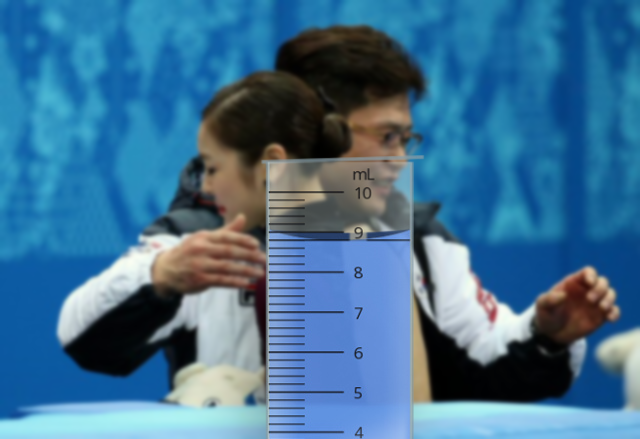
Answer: {"value": 8.8, "unit": "mL"}
